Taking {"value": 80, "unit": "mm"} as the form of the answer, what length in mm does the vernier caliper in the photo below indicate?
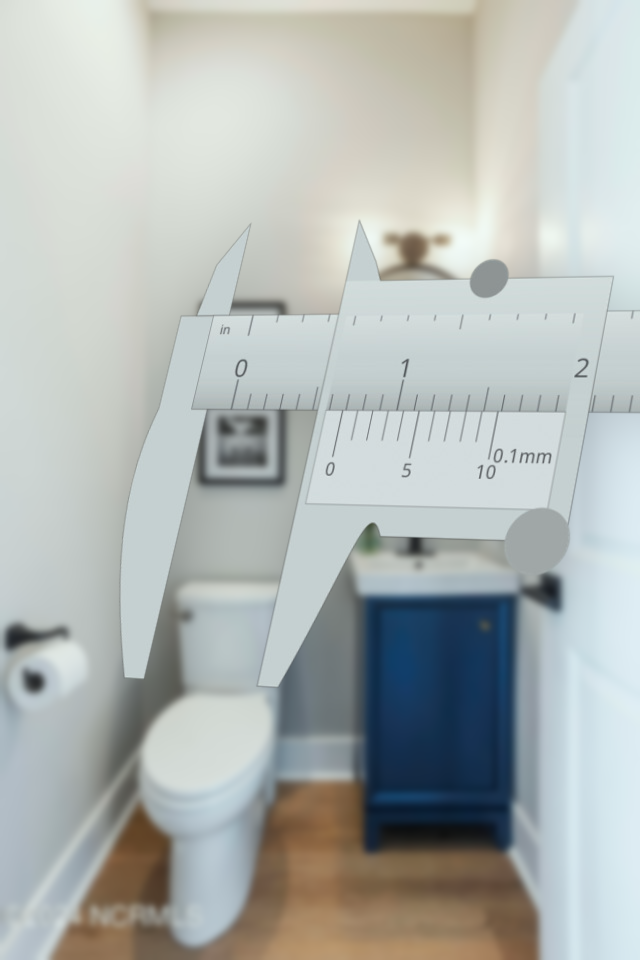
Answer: {"value": 6.8, "unit": "mm"}
